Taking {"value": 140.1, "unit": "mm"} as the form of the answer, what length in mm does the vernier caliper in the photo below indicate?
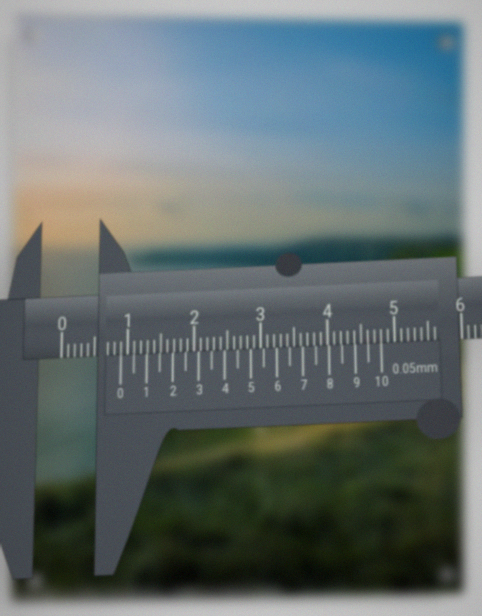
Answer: {"value": 9.0, "unit": "mm"}
